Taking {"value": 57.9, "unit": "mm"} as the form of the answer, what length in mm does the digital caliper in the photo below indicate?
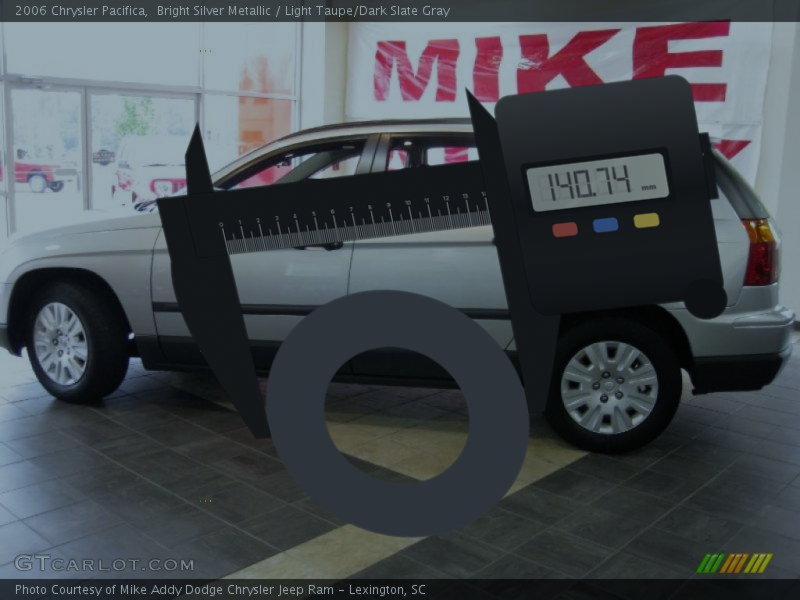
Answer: {"value": 140.74, "unit": "mm"}
